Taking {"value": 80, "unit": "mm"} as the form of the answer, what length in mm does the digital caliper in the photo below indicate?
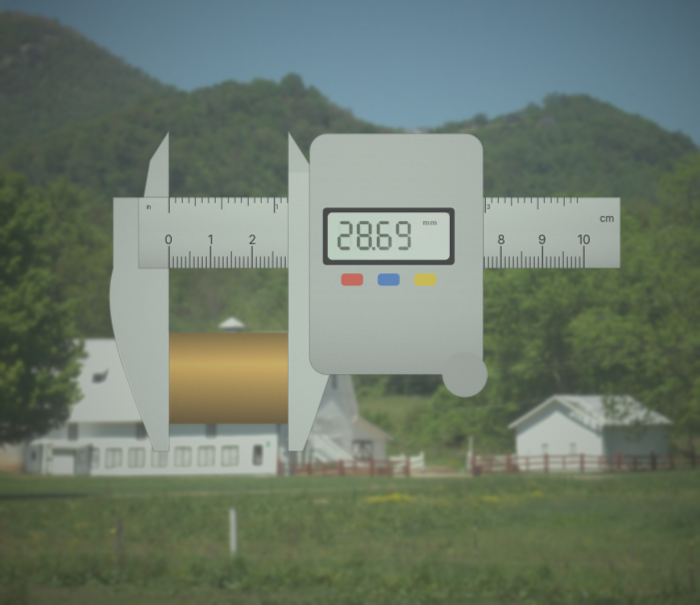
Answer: {"value": 28.69, "unit": "mm"}
